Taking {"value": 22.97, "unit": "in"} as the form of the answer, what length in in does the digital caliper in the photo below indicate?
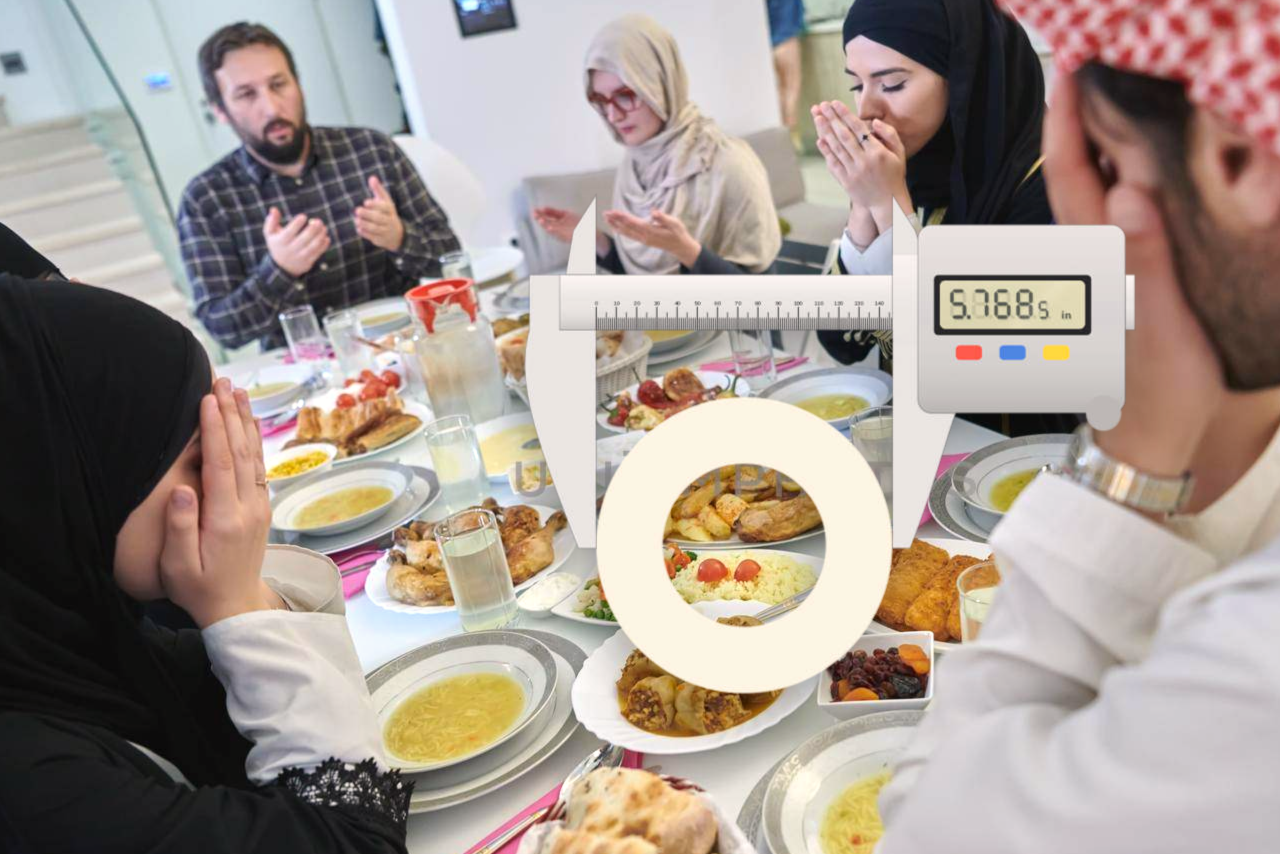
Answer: {"value": 5.7685, "unit": "in"}
